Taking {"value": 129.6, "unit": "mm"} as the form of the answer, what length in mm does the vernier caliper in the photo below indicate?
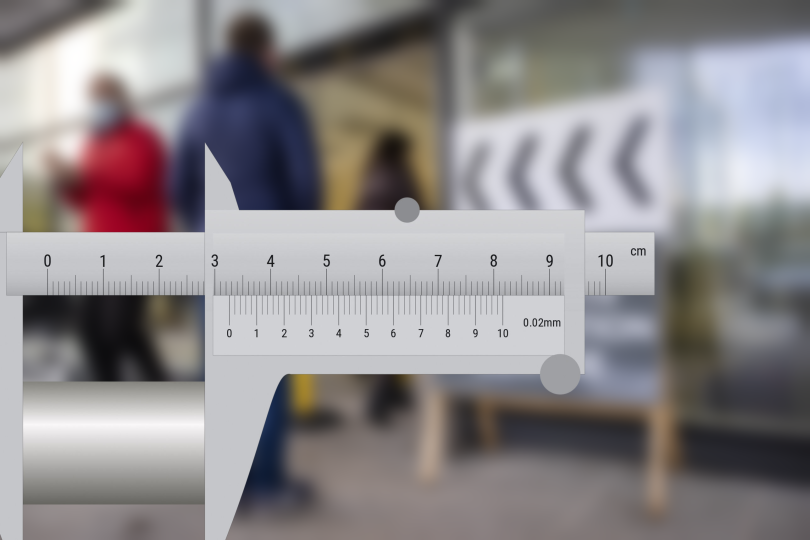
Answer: {"value": 32.6, "unit": "mm"}
